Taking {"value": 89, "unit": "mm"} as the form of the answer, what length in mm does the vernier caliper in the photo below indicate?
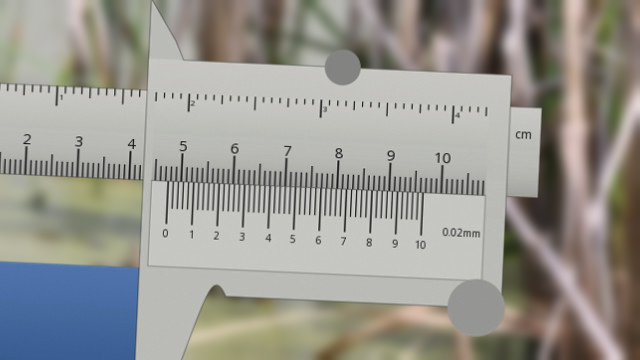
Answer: {"value": 47.5, "unit": "mm"}
